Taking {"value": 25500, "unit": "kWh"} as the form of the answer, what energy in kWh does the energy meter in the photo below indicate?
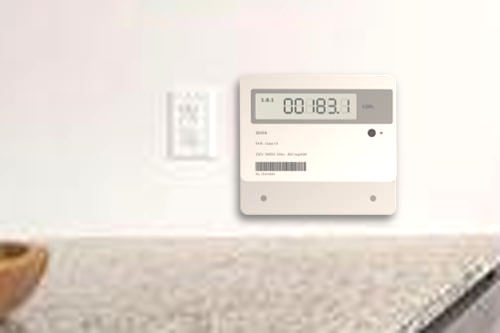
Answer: {"value": 183.1, "unit": "kWh"}
